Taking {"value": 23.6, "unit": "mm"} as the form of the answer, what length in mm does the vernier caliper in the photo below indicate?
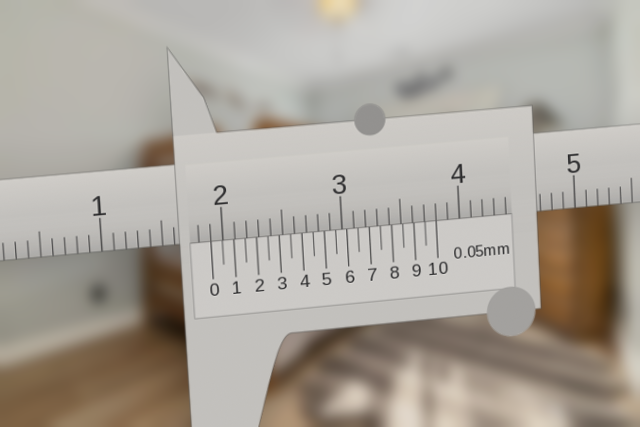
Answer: {"value": 19.0, "unit": "mm"}
